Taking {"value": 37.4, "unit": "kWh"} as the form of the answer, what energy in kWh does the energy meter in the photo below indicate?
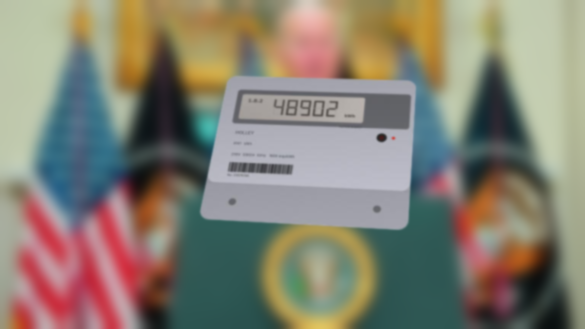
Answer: {"value": 48902, "unit": "kWh"}
